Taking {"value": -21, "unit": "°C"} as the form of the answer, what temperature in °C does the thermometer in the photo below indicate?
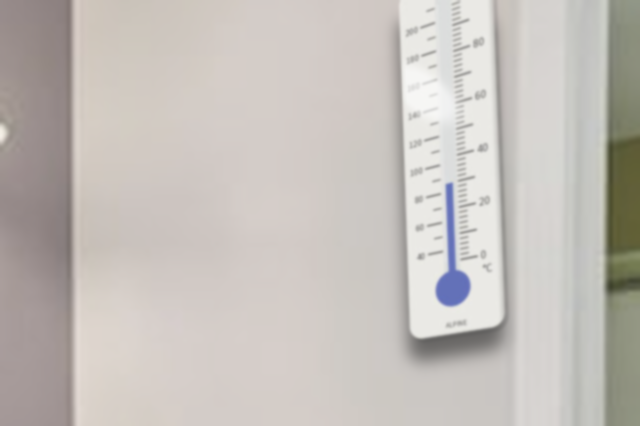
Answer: {"value": 30, "unit": "°C"}
